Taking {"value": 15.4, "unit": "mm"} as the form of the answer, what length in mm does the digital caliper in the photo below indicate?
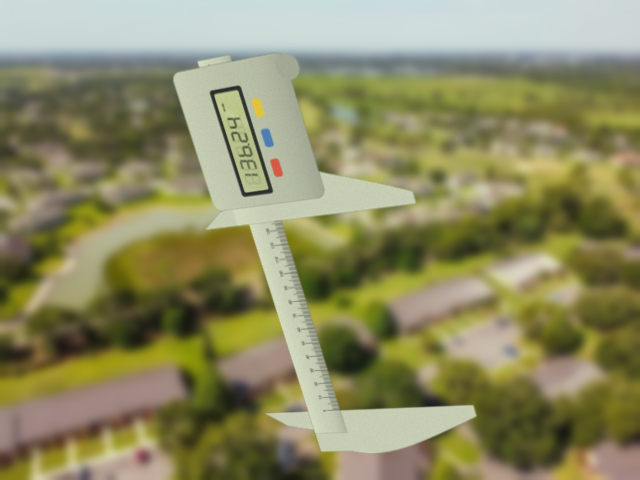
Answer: {"value": 136.24, "unit": "mm"}
